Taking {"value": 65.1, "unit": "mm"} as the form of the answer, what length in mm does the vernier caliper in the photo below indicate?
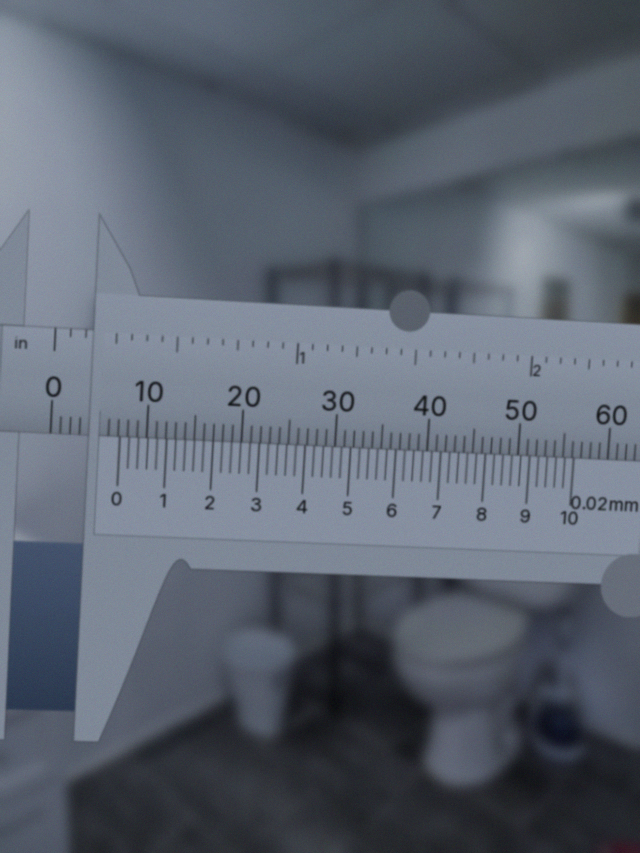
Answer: {"value": 7.2, "unit": "mm"}
